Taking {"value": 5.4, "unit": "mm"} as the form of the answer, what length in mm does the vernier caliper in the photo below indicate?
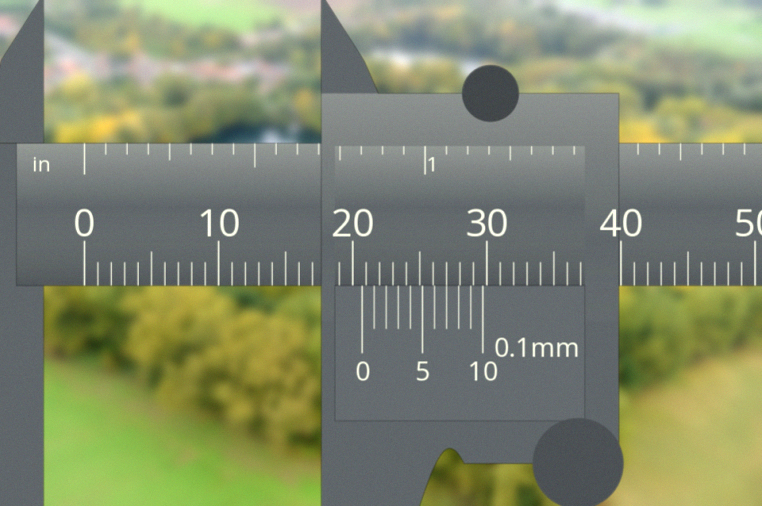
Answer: {"value": 20.7, "unit": "mm"}
